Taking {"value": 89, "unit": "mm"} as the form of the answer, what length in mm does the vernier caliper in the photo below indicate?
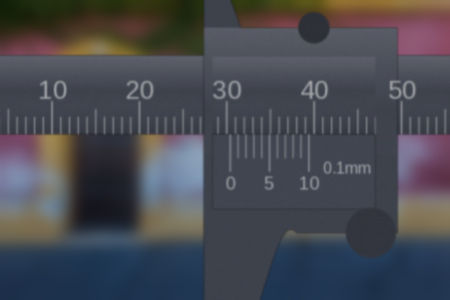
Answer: {"value": 30.4, "unit": "mm"}
